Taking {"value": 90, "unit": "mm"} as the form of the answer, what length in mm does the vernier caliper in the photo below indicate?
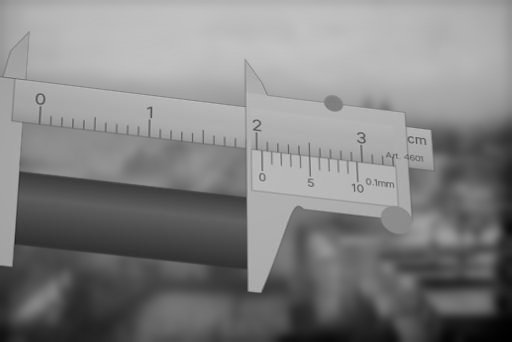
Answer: {"value": 20.5, "unit": "mm"}
